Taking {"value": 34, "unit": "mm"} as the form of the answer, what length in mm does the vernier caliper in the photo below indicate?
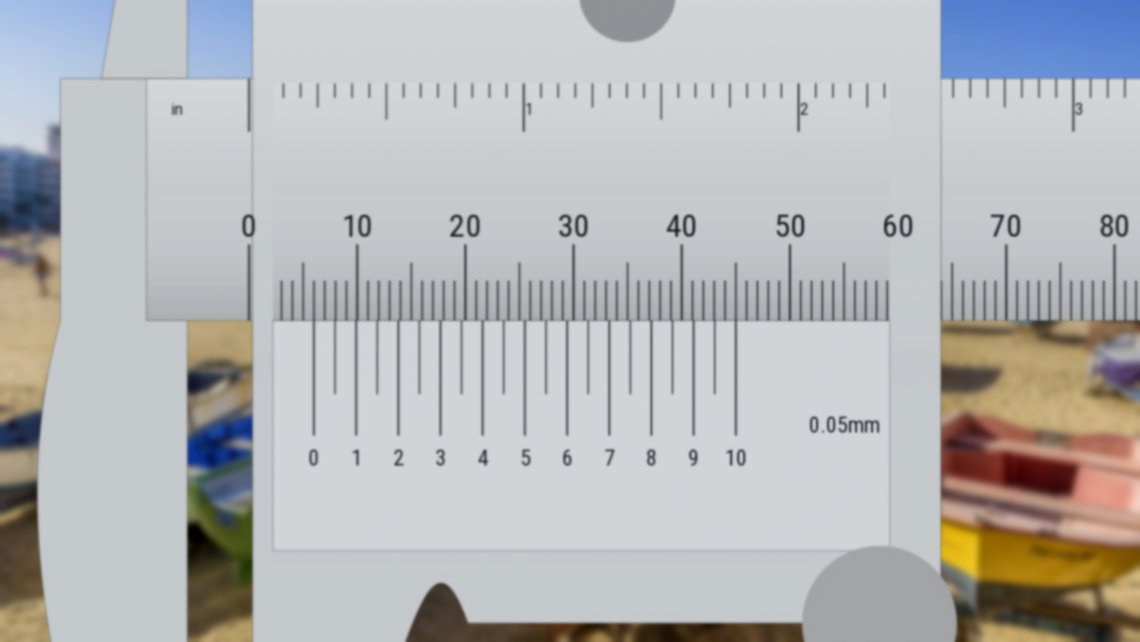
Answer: {"value": 6.0, "unit": "mm"}
